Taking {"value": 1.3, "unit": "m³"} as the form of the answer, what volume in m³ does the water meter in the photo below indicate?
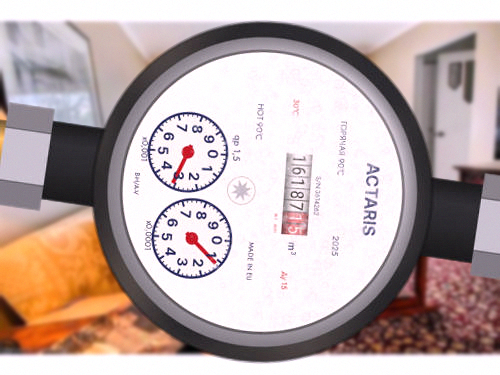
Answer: {"value": 16187.1531, "unit": "m³"}
